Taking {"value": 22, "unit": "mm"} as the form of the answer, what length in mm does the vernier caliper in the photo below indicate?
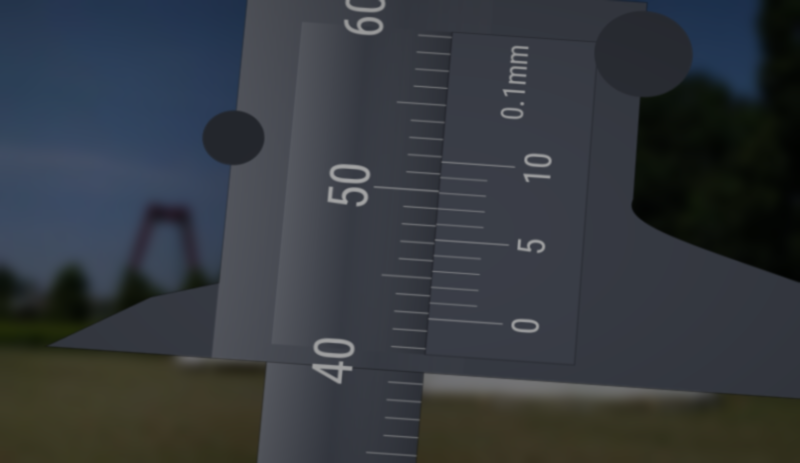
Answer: {"value": 42.7, "unit": "mm"}
